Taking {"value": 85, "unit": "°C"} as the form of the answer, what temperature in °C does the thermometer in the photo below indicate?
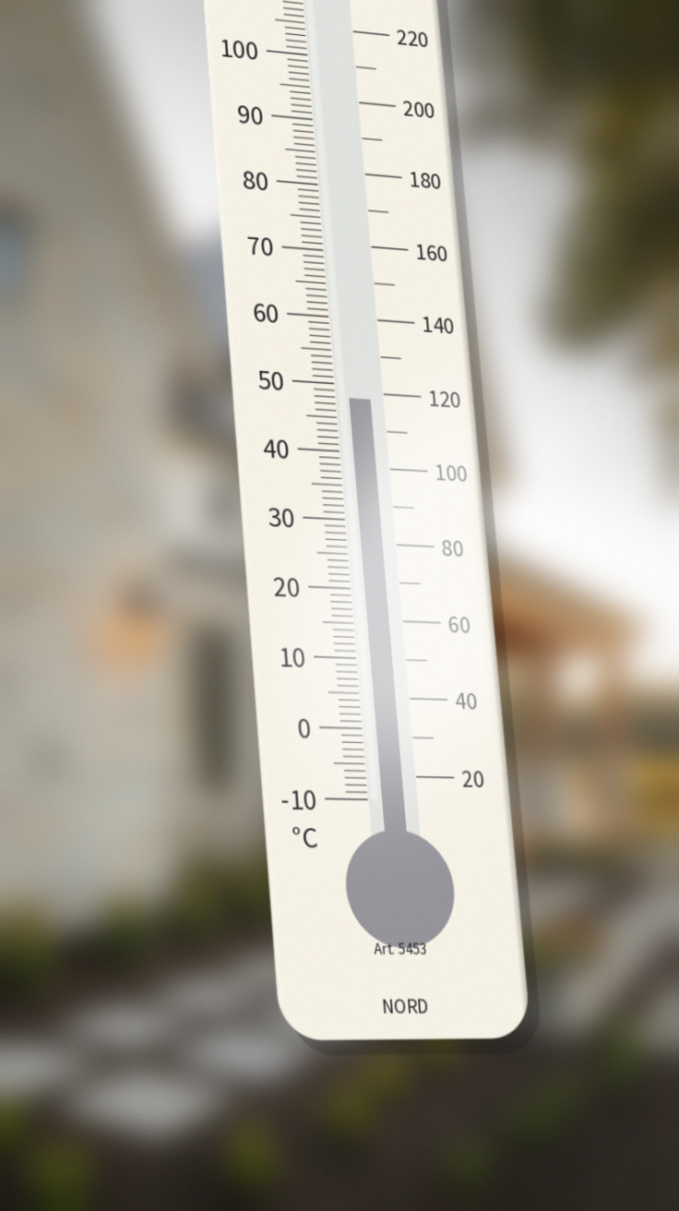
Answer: {"value": 48, "unit": "°C"}
